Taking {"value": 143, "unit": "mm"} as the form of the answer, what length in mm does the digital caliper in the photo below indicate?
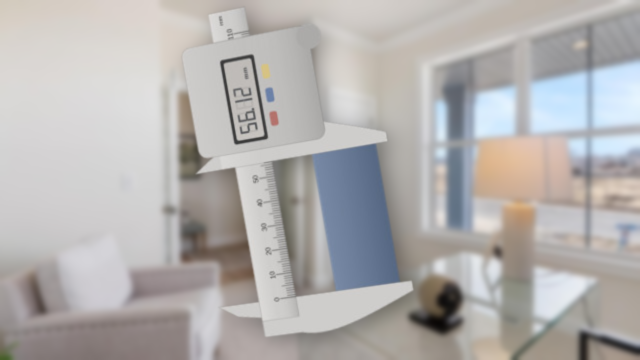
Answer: {"value": 56.12, "unit": "mm"}
